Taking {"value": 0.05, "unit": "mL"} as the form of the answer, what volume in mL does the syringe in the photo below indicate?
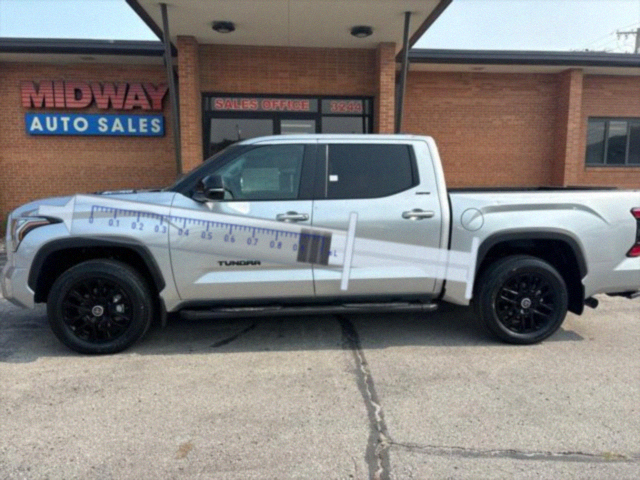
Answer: {"value": 0.9, "unit": "mL"}
